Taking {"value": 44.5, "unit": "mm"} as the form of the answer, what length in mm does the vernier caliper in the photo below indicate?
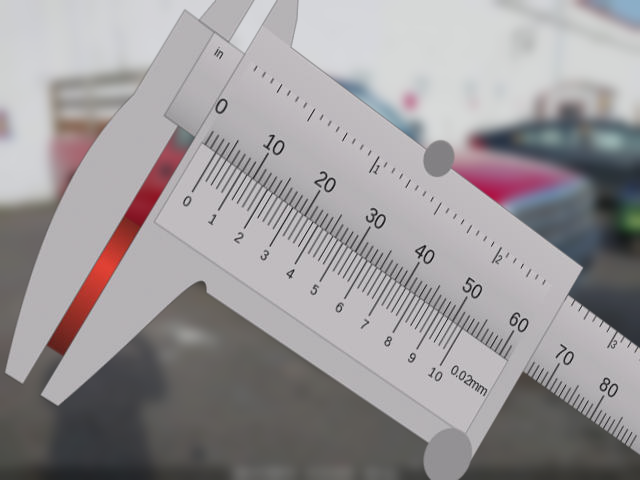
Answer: {"value": 3.0, "unit": "mm"}
